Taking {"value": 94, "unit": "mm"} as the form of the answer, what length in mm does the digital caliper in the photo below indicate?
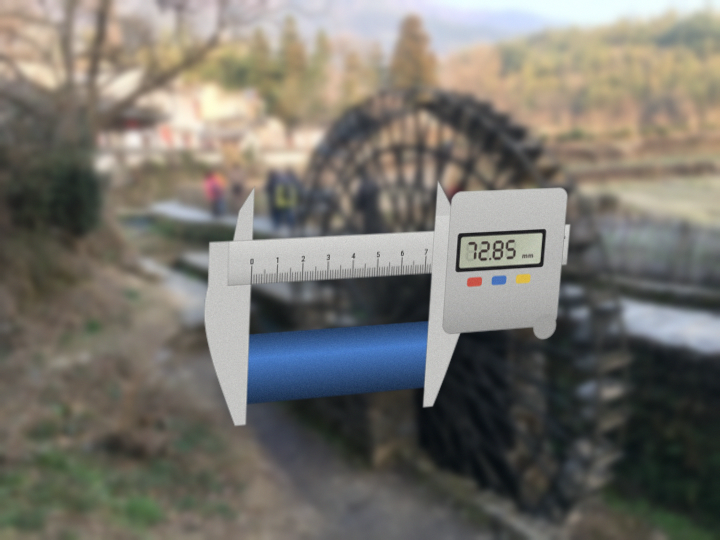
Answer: {"value": 72.85, "unit": "mm"}
